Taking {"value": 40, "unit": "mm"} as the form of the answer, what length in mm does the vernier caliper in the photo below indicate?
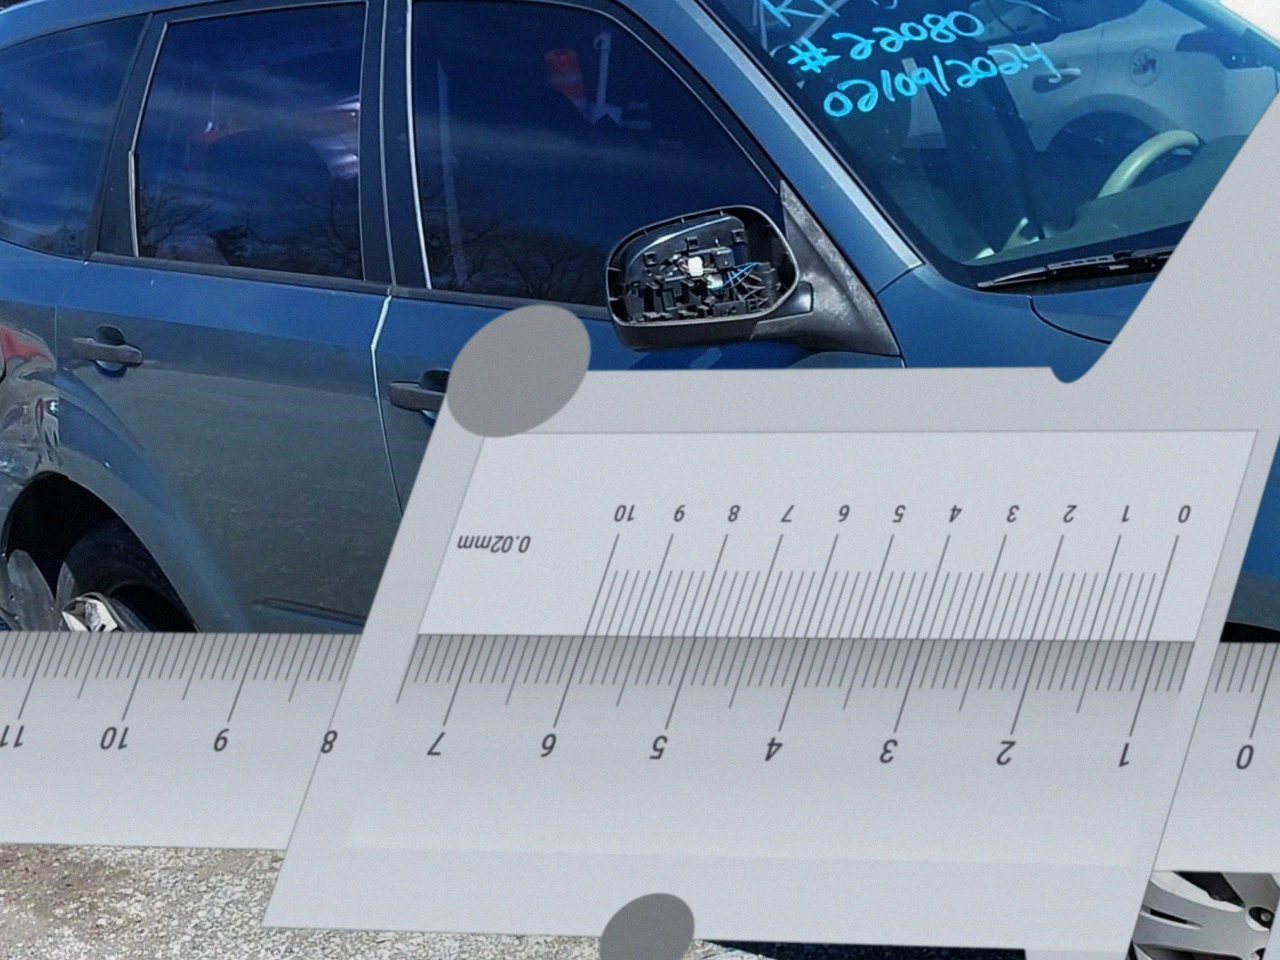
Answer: {"value": 11.0, "unit": "mm"}
